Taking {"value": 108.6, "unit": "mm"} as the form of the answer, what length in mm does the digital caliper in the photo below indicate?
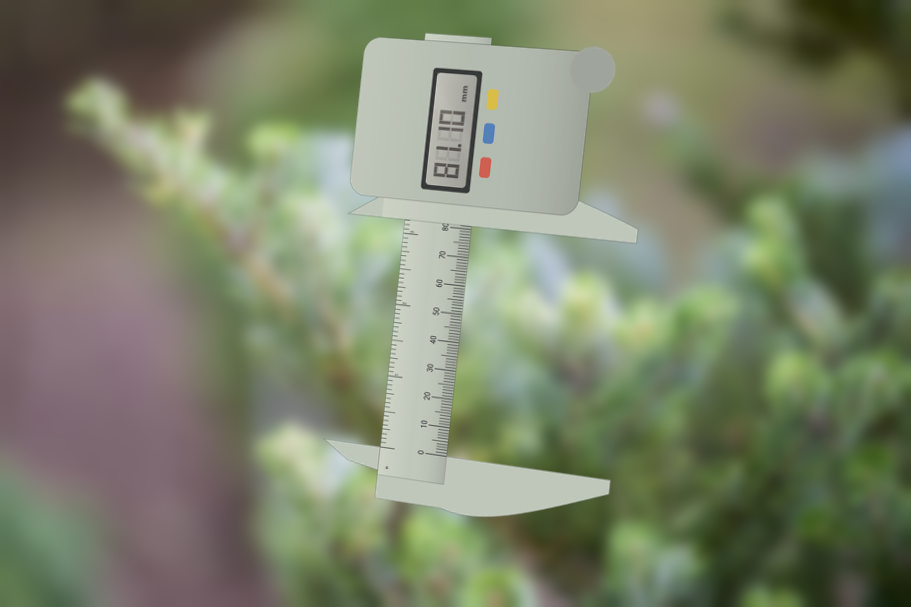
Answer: {"value": 81.10, "unit": "mm"}
